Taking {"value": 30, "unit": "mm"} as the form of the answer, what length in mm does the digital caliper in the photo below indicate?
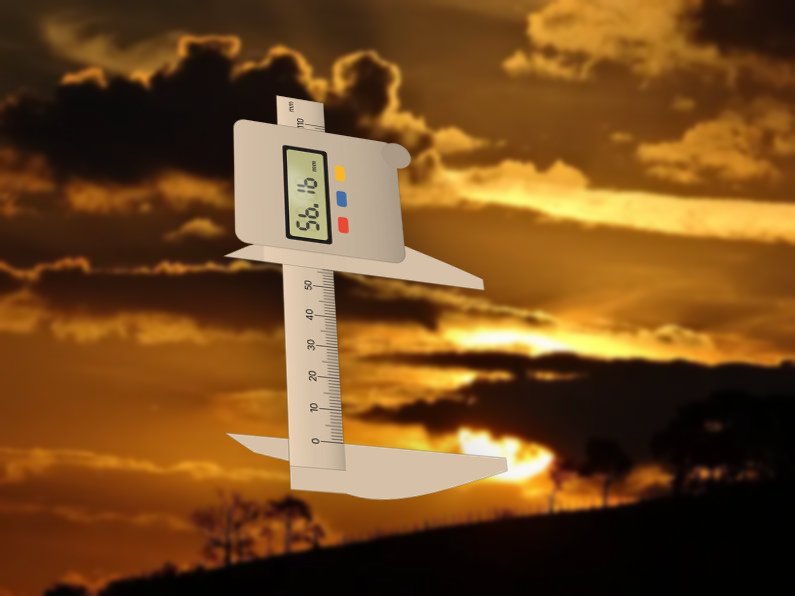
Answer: {"value": 56.16, "unit": "mm"}
